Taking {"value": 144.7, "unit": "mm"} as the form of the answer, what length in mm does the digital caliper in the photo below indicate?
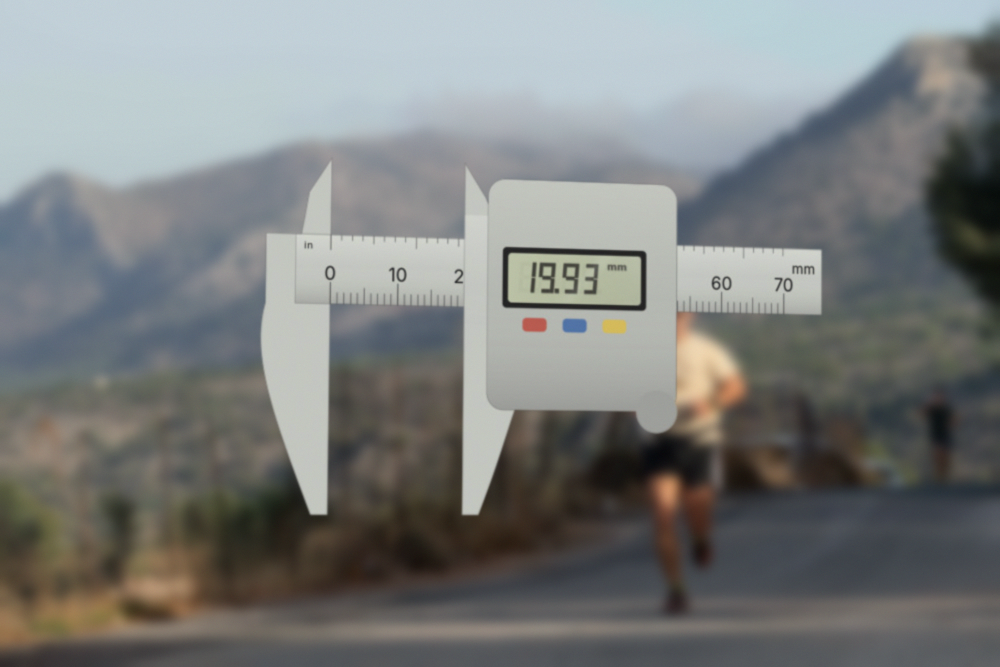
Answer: {"value": 19.93, "unit": "mm"}
